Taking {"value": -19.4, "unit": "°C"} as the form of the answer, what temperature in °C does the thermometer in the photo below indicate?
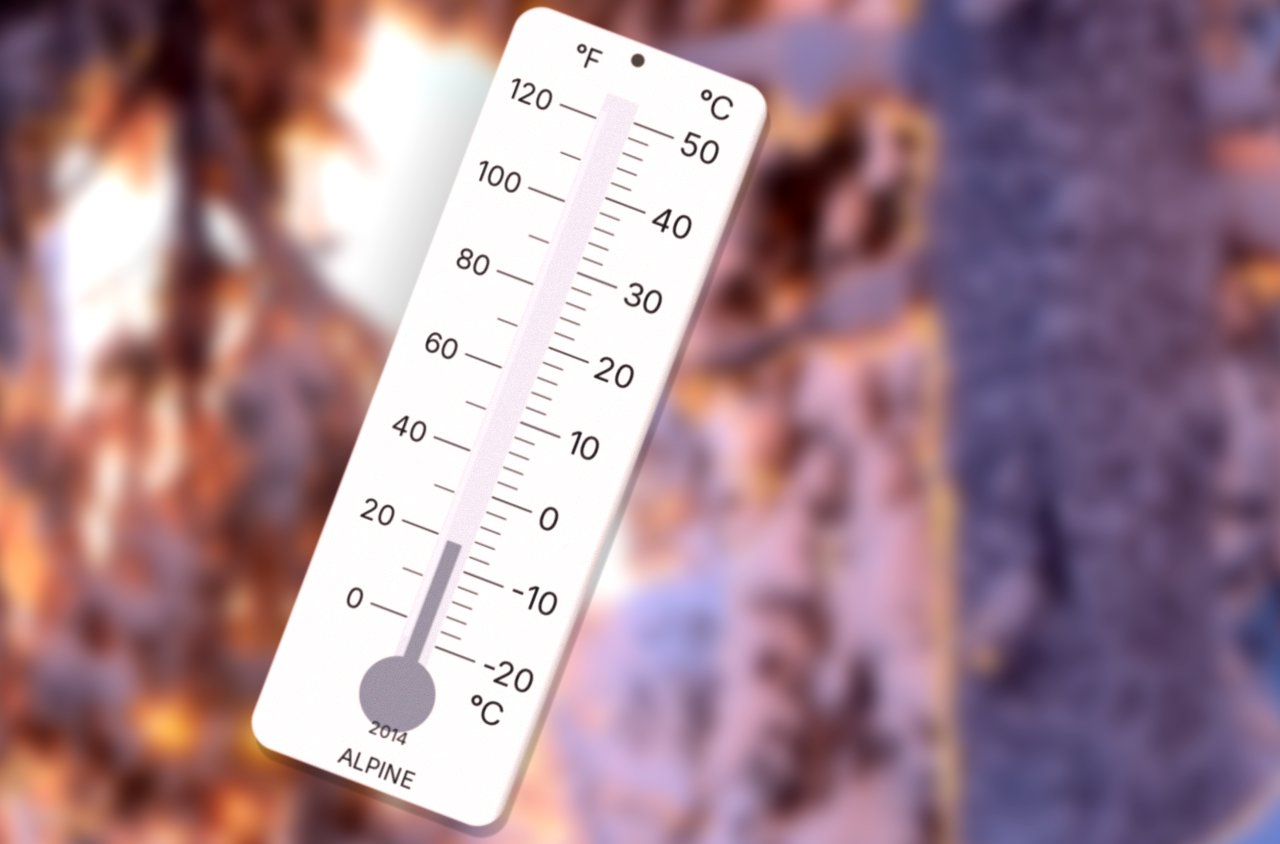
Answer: {"value": -7, "unit": "°C"}
